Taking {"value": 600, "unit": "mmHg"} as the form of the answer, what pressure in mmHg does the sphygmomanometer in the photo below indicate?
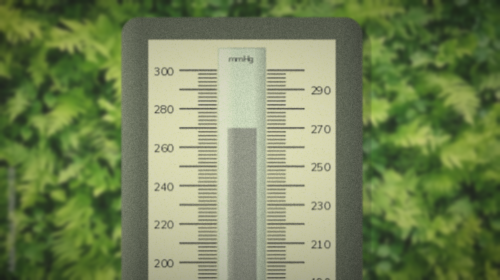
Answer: {"value": 270, "unit": "mmHg"}
